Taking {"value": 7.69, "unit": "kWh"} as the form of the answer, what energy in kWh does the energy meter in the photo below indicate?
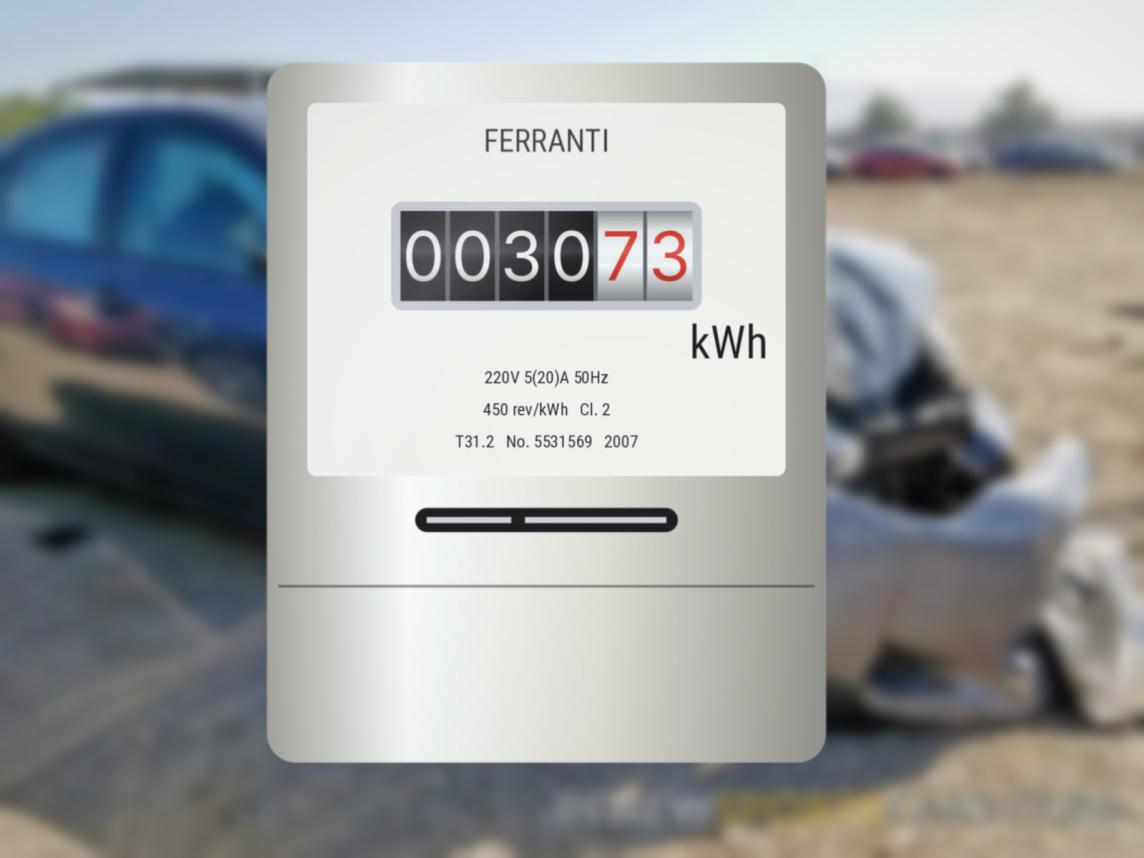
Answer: {"value": 30.73, "unit": "kWh"}
